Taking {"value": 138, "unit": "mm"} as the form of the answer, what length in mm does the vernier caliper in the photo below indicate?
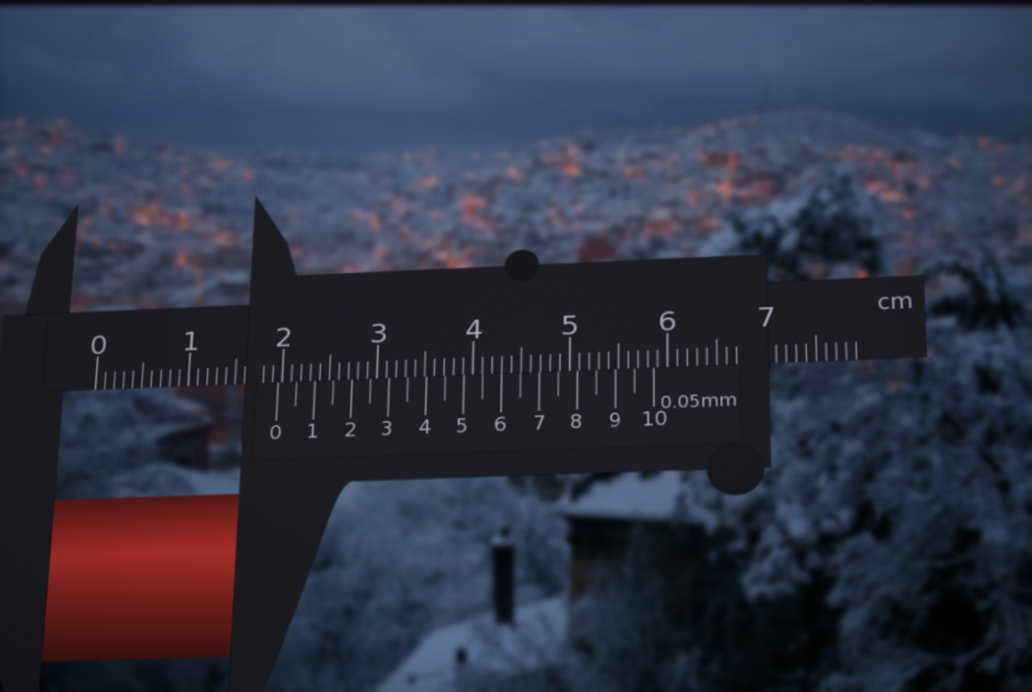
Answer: {"value": 19.6, "unit": "mm"}
